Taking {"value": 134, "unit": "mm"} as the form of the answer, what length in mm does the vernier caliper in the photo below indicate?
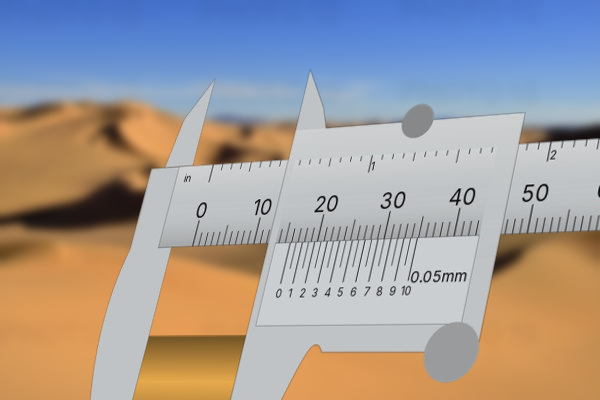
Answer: {"value": 15.8, "unit": "mm"}
